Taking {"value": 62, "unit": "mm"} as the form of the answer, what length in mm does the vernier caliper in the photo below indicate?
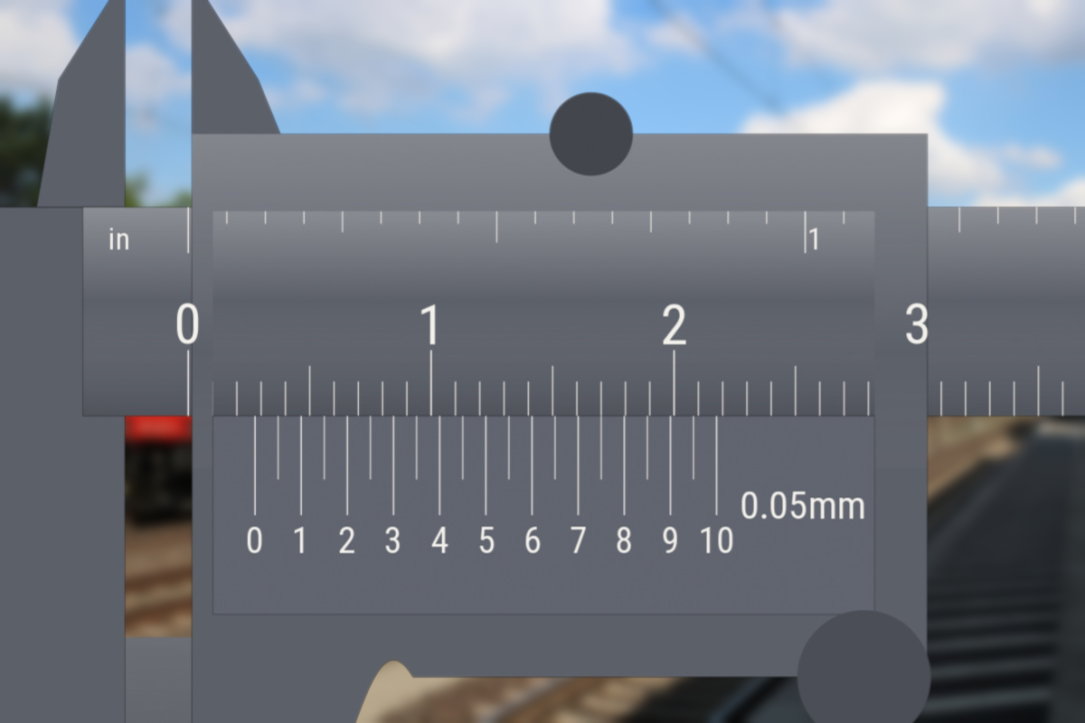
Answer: {"value": 2.75, "unit": "mm"}
